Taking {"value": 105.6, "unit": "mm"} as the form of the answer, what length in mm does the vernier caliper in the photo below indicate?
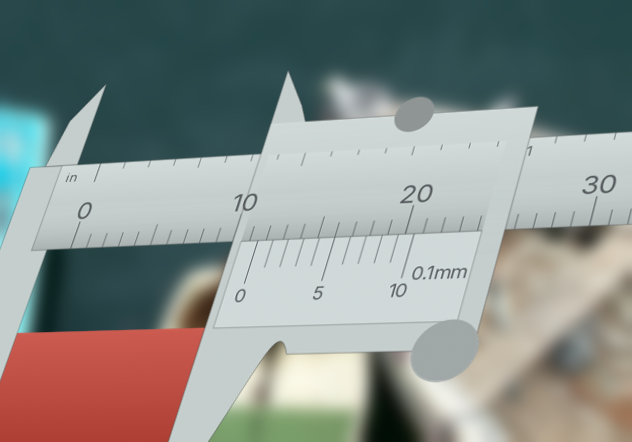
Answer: {"value": 11.5, "unit": "mm"}
